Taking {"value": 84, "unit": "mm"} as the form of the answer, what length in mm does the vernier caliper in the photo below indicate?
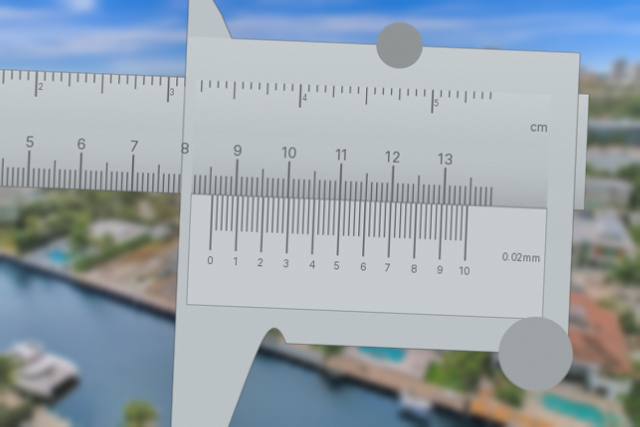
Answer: {"value": 85.5, "unit": "mm"}
